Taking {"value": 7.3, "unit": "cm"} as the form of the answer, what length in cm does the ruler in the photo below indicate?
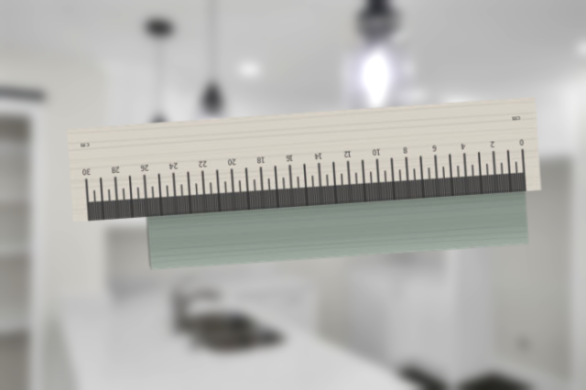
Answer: {"value": 26, "unit": "cm"}
